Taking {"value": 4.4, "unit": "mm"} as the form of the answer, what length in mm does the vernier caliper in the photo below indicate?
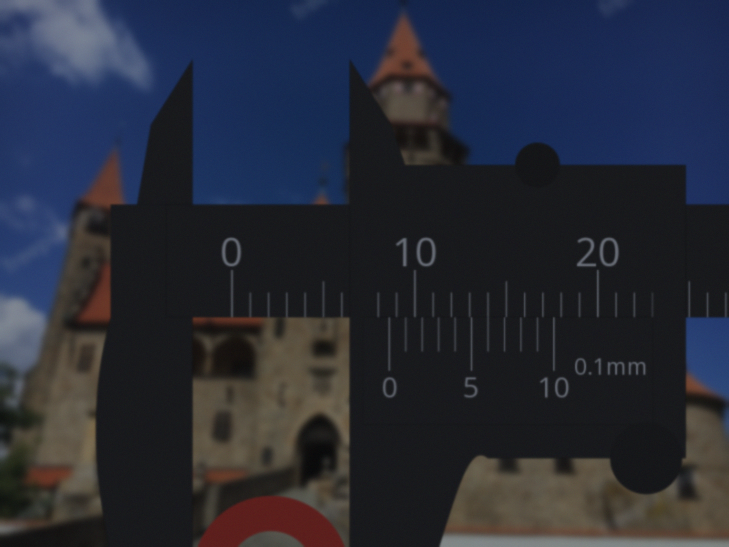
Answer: {"value": 8.6, "unit": "mm"}
